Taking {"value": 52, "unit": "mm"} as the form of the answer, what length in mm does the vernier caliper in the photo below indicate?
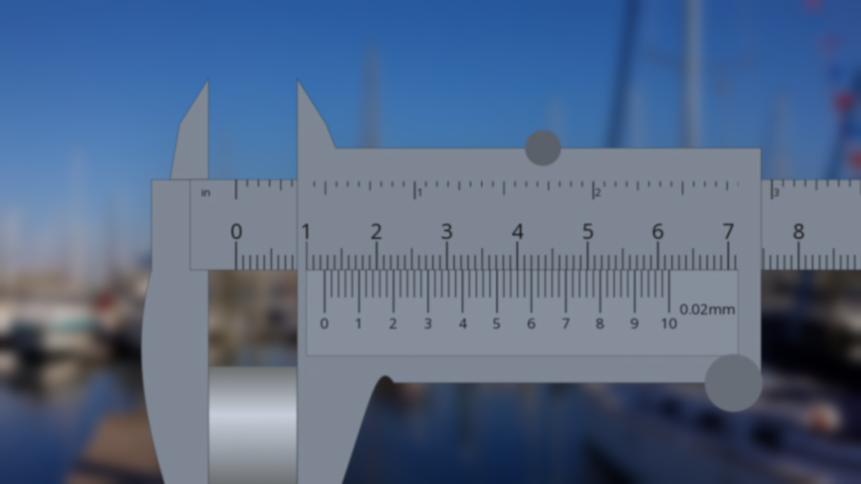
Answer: {"value": 12.6, "unit": "mm"}
